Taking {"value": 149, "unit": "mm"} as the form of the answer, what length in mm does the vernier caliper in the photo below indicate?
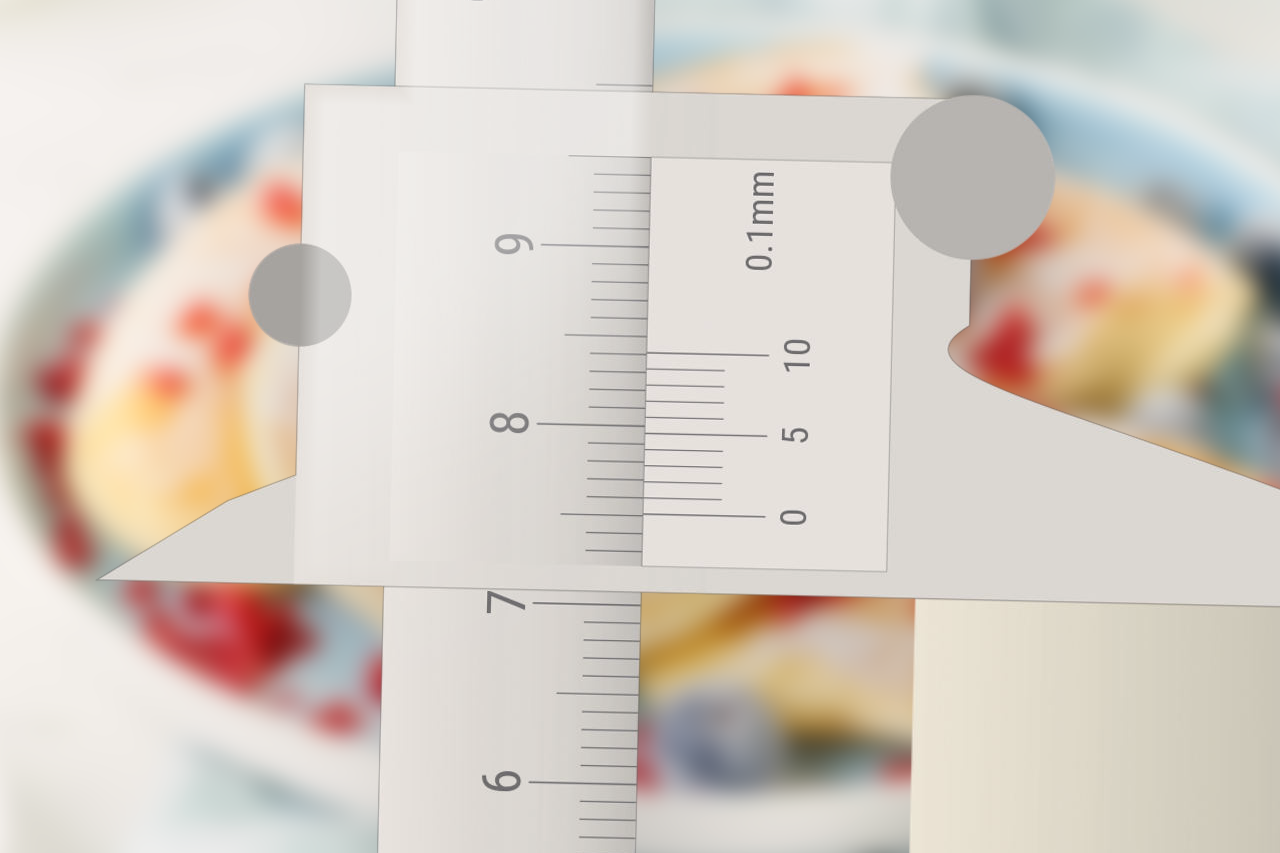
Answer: {"value": 75.1, "unit": "mm"}
